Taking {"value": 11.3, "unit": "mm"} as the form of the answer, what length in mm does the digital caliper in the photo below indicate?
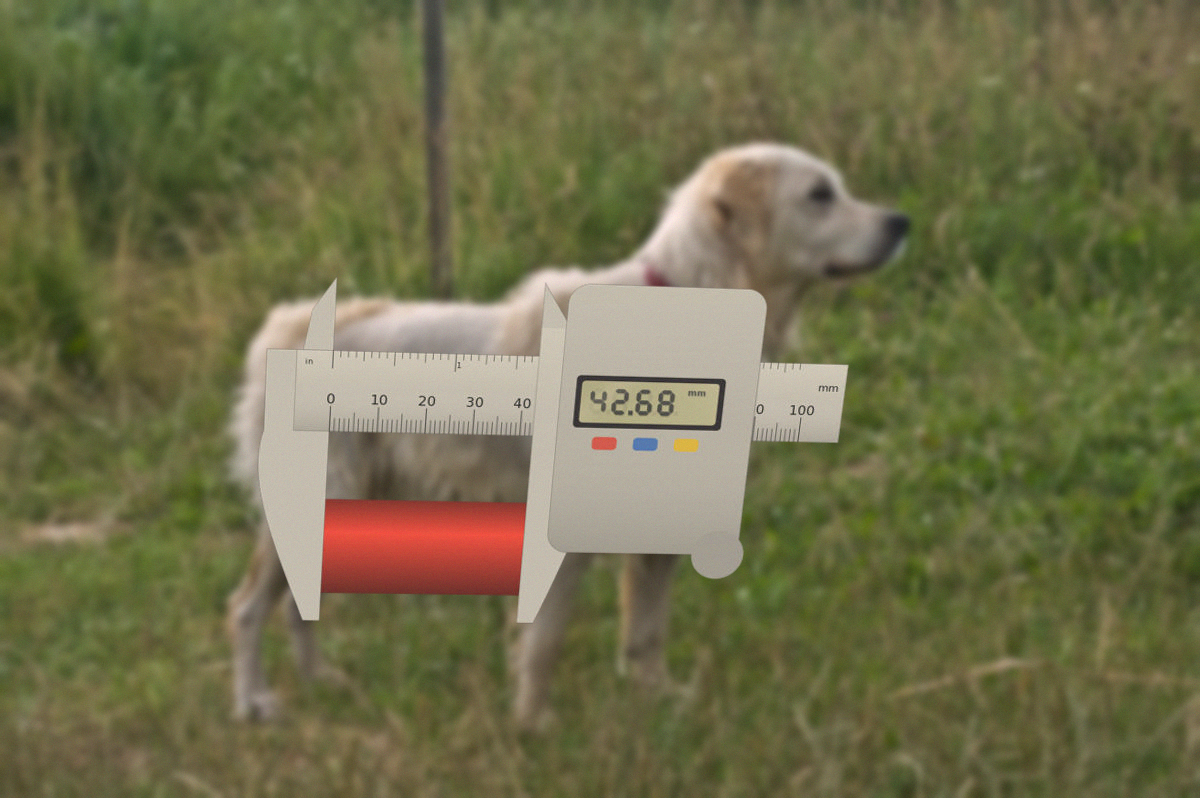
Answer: {"value": 42.68, "unit": "mm"}
